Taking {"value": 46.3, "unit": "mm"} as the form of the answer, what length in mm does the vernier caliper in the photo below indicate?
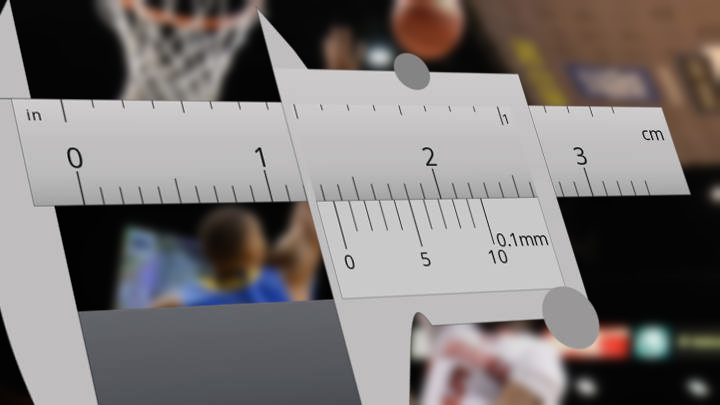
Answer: {"value": 13.5, "unit": "mm"}
